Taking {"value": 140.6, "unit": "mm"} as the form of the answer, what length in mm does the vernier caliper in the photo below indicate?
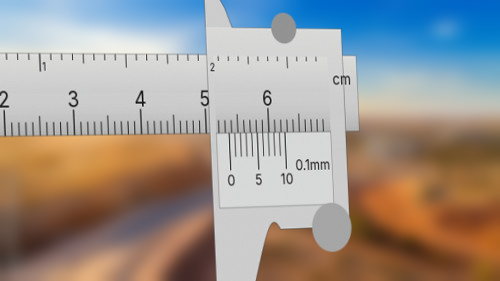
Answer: {"value": 53.6, "unit": "mm"}
